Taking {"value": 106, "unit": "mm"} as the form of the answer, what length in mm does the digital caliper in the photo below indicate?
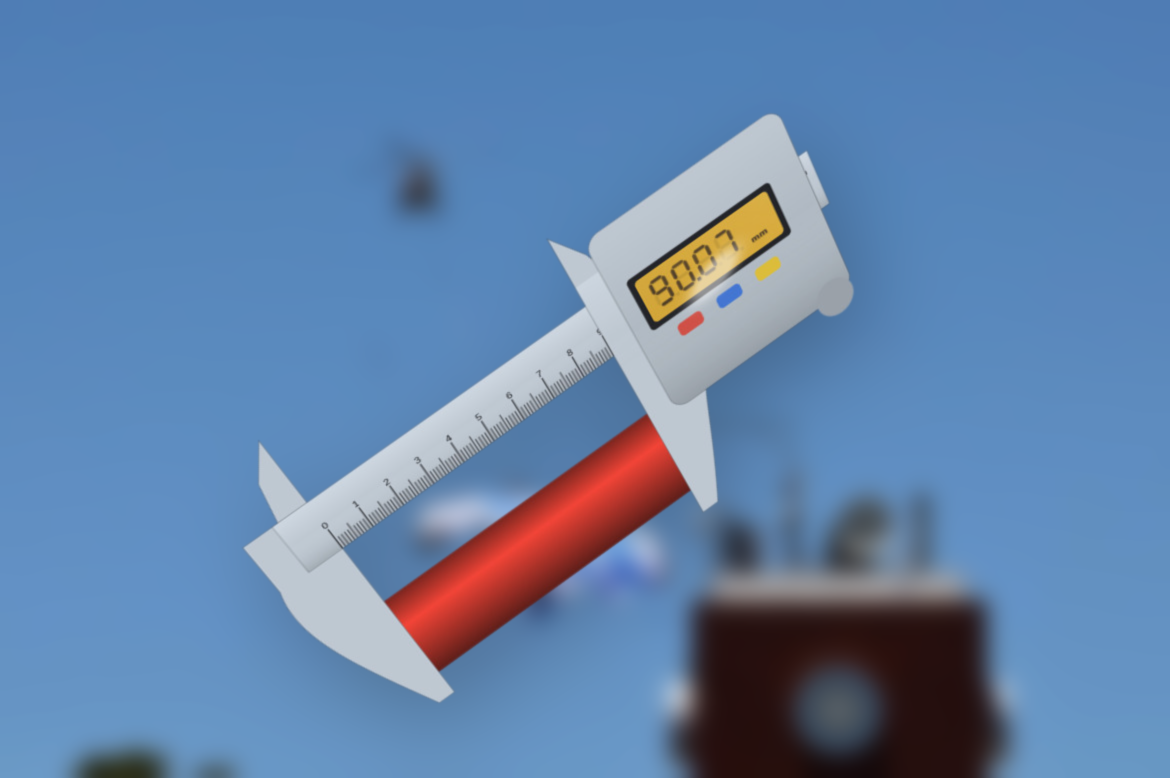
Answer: {"value": 90.07, "unit": "mm"}
